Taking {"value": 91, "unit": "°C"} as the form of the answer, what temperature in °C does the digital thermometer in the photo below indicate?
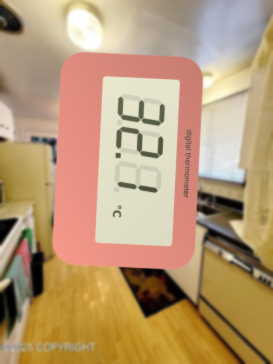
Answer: {"value": 32.1, "unit": "°C"}
